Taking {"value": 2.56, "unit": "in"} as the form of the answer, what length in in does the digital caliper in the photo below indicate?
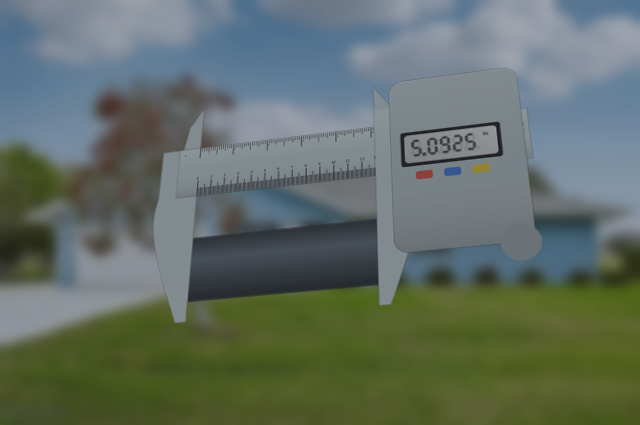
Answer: {"value": 5.0925, "unit": "in"}
